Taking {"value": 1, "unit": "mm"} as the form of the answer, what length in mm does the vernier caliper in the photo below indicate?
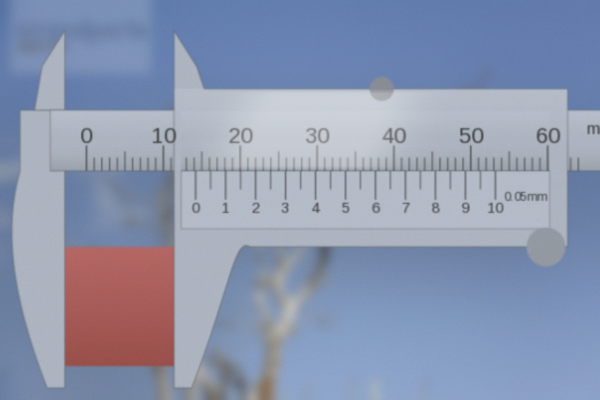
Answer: {"value": 14.2, "unit": "mm"}
